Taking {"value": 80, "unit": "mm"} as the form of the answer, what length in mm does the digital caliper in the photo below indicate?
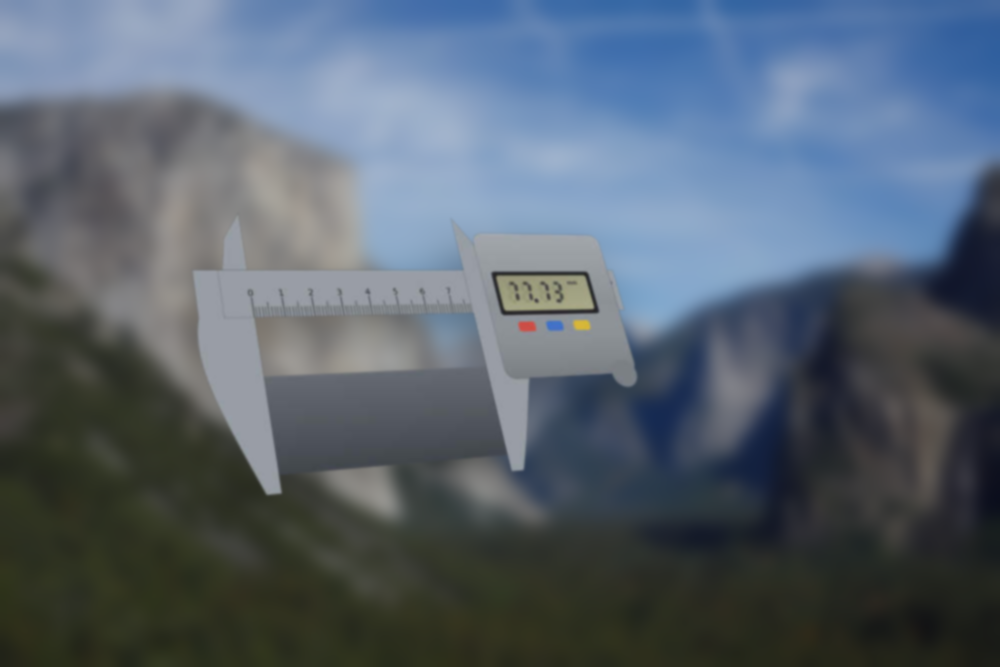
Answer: {"value": 77.73, "unit": "mm"}
